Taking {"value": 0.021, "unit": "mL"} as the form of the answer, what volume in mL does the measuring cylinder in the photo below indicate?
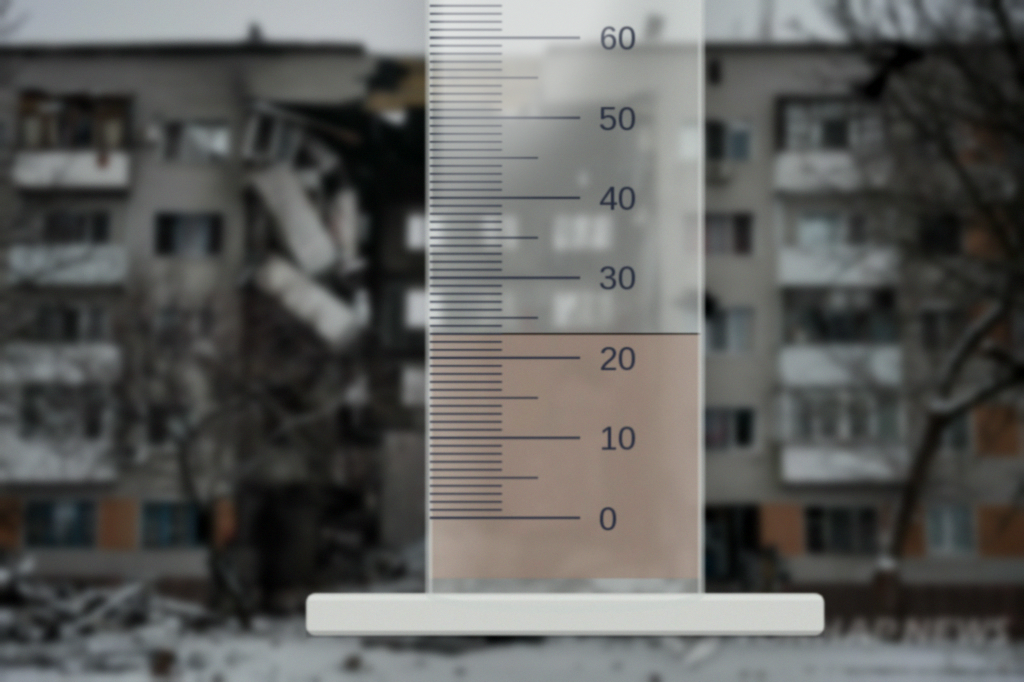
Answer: {"value": 23, "unit": "mL"}
